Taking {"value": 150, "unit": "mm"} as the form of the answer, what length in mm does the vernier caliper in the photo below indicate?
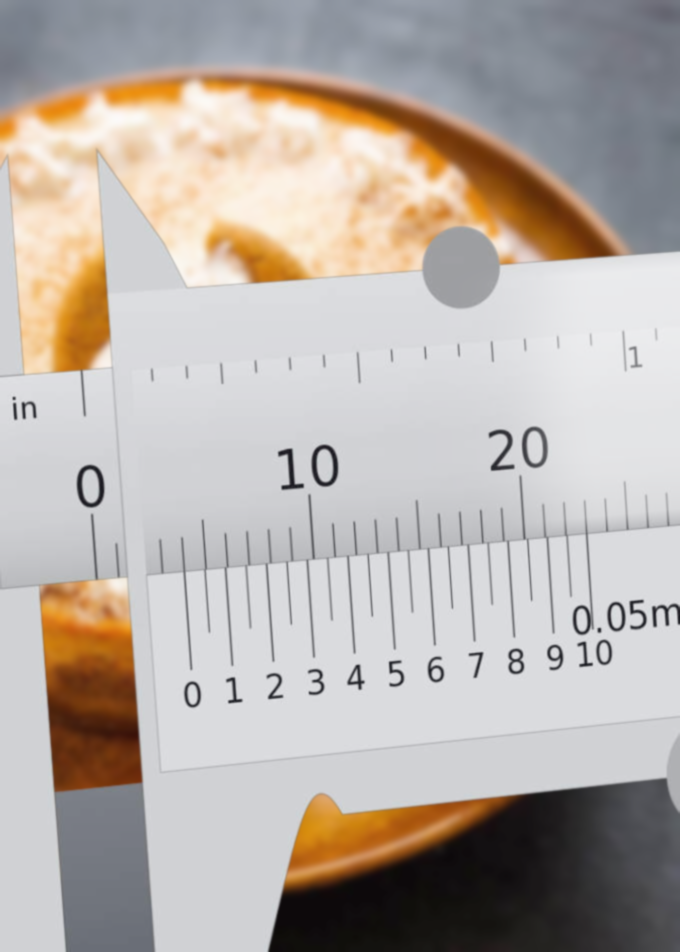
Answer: {"value": 4.0, "unit": "mm"}
